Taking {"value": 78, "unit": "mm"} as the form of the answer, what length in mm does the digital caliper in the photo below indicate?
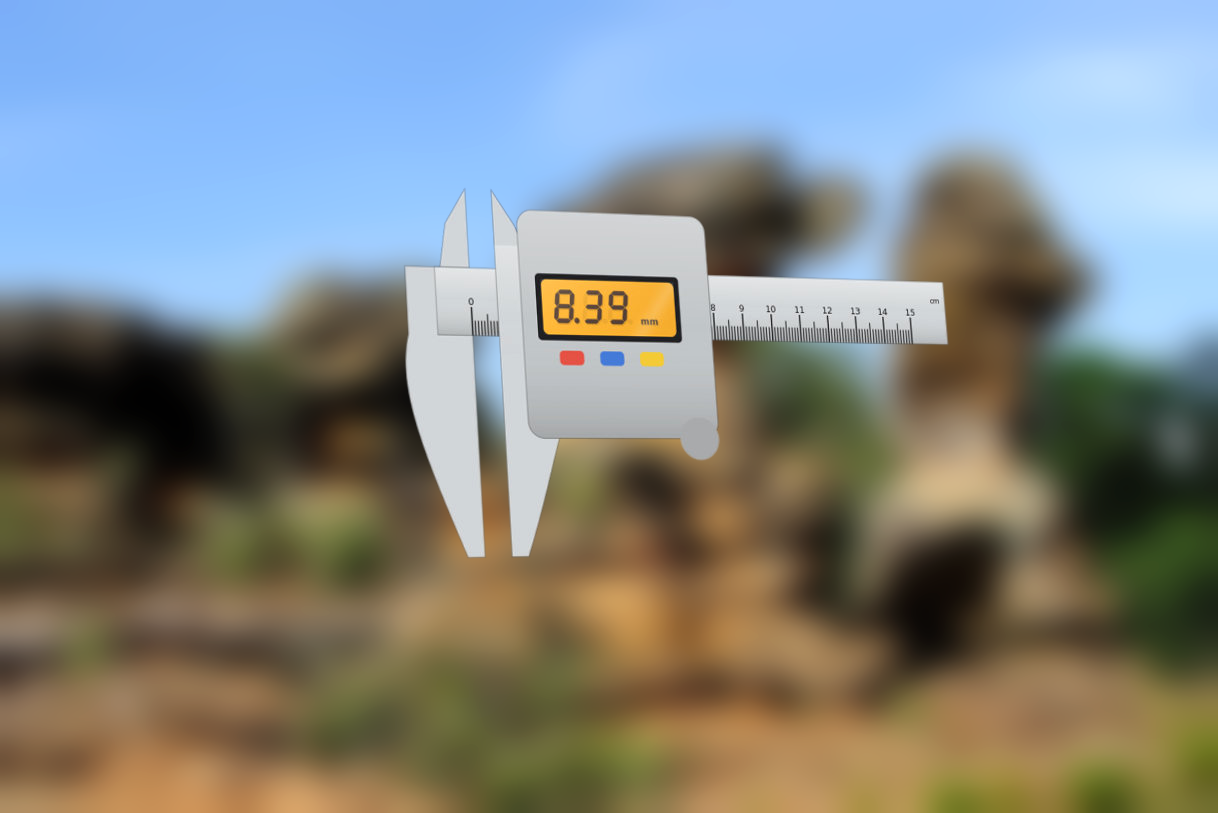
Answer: {"value": 8.39, "unit": "mm"}
